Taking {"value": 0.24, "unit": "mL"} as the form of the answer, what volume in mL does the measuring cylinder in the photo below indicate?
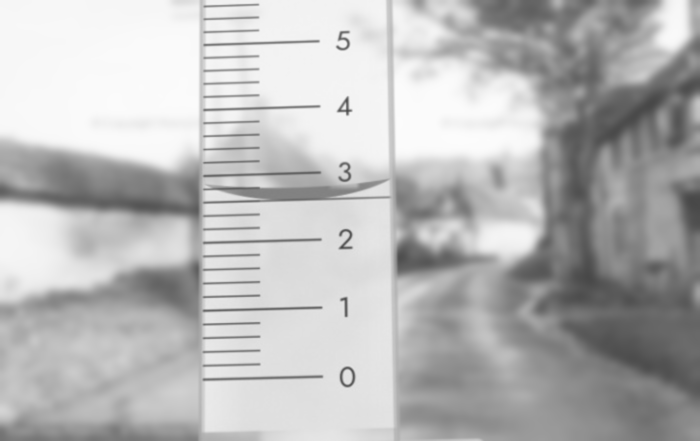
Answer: {"value": 2.6, "unit": "mL"}
